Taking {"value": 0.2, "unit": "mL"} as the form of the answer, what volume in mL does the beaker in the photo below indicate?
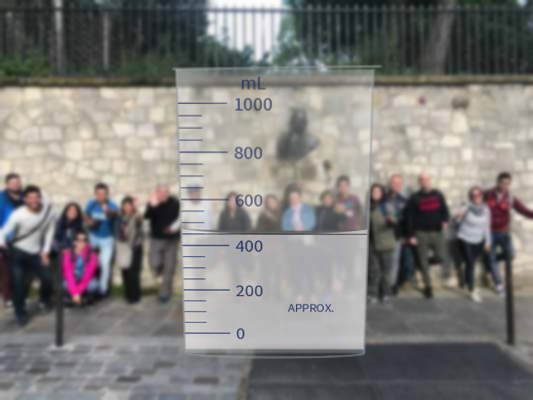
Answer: {"value": 450, "unit": "mL"}
